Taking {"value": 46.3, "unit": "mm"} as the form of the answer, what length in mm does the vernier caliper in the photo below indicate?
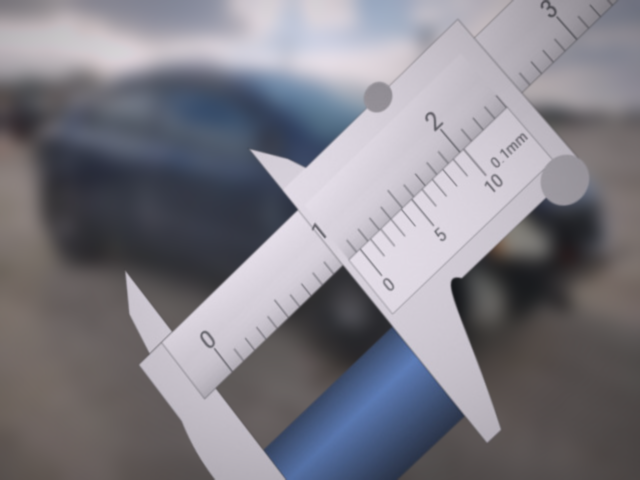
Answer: {"value": 11.3, "unit": "mm"}
